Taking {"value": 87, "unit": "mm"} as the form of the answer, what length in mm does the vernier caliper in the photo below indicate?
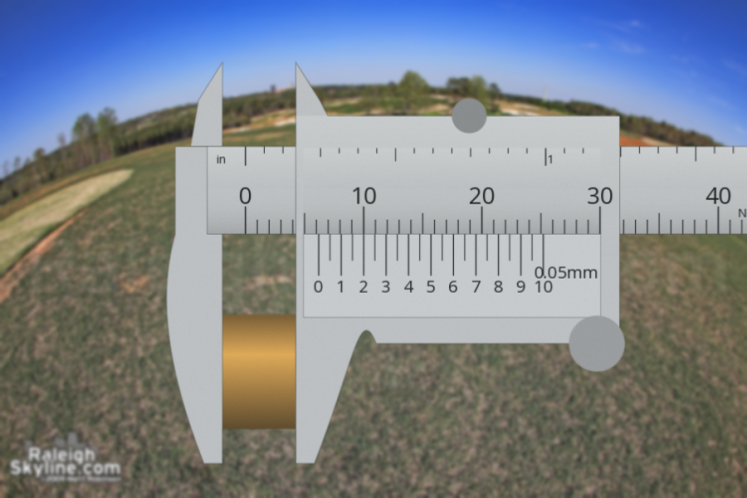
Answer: {"value": 6.2, "unit": "mm"}
